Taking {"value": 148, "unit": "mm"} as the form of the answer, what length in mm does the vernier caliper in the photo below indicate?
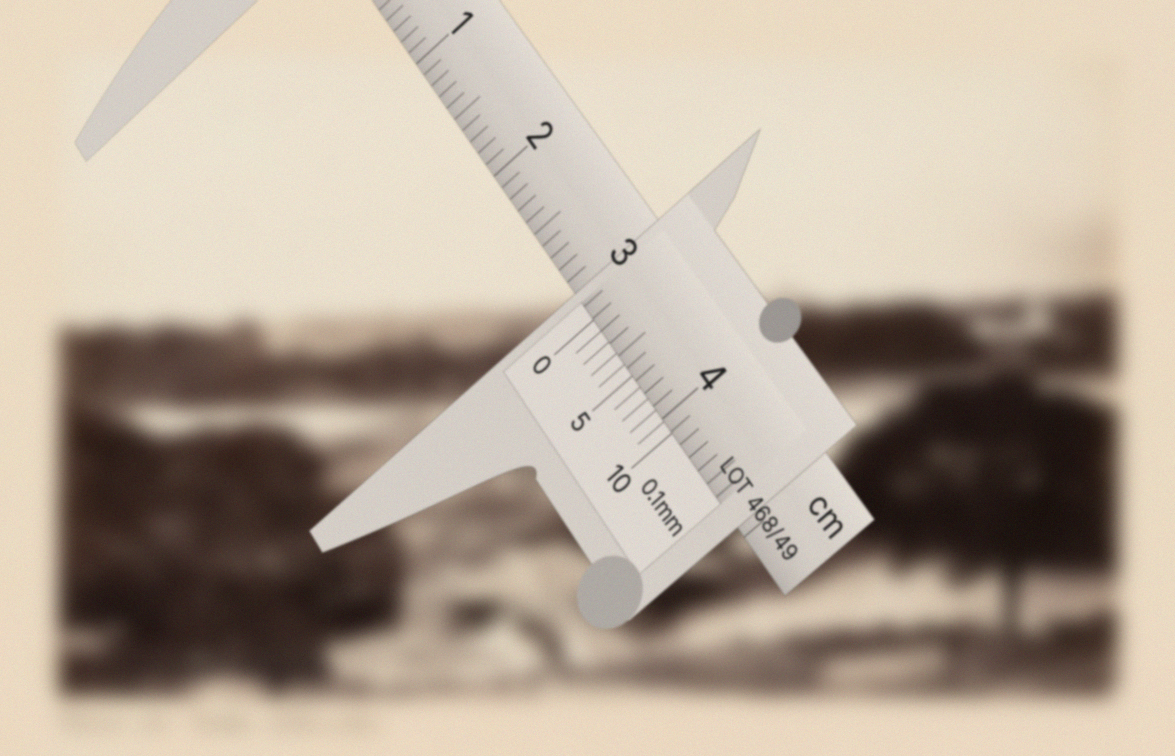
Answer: {"value": 32.1, "unit": "mm"}
